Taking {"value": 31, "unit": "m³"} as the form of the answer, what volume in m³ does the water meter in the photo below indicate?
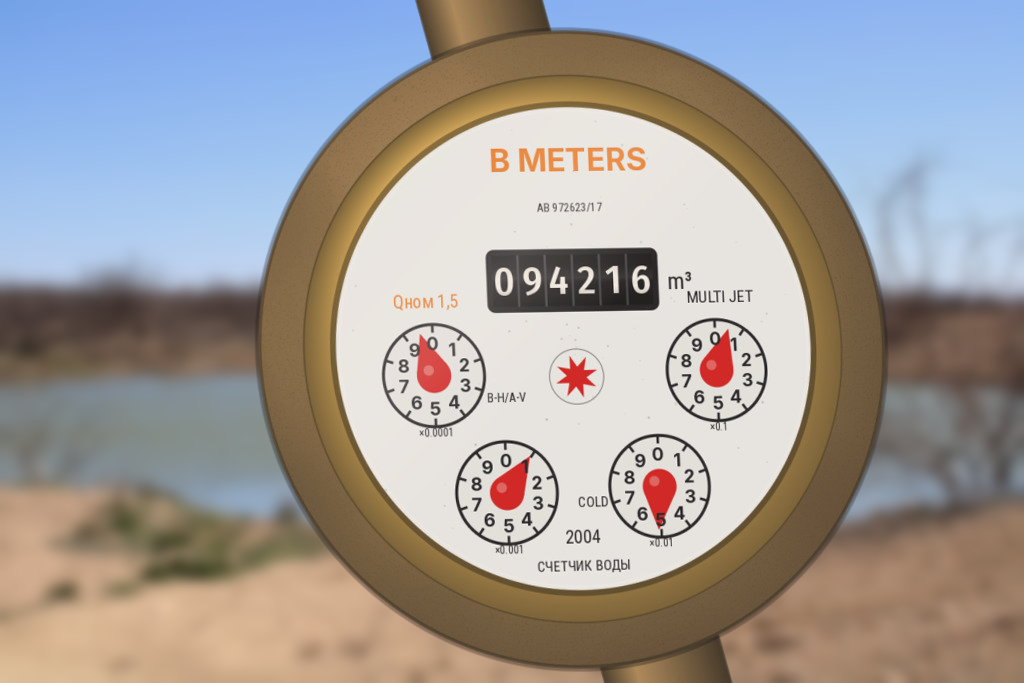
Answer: {"value": 94216.0509, "unit": "m³"}
